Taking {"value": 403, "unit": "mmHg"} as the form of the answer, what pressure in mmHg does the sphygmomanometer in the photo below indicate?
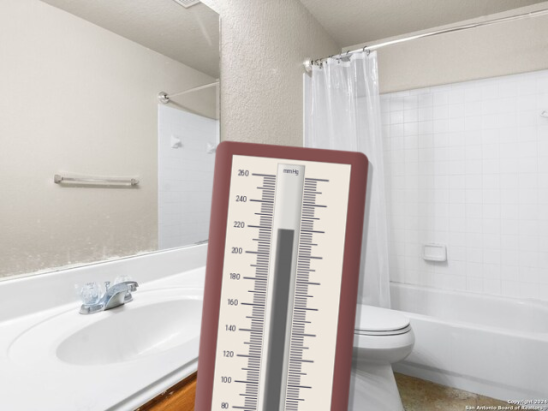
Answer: {"value": 220, "unit": "mmHg"}
